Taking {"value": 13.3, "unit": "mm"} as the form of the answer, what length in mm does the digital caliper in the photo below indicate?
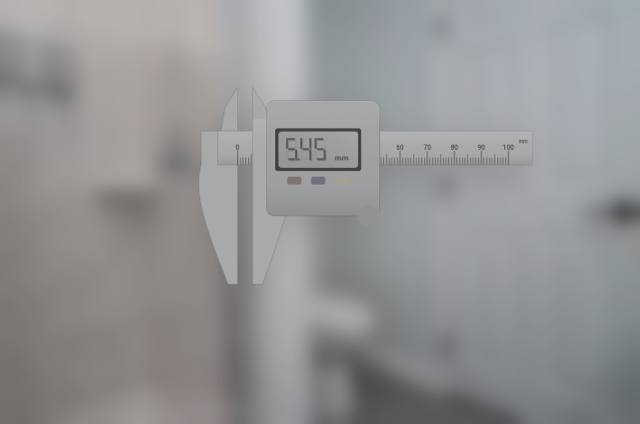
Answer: {"value": 5.45, "unit": "mm"}
